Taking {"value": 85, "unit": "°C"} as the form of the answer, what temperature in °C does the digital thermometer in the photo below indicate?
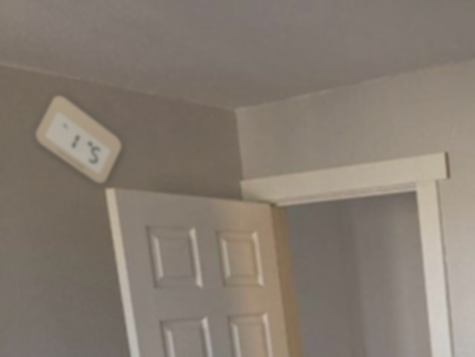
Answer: {"value": 5.1, "unit": "°C"}
